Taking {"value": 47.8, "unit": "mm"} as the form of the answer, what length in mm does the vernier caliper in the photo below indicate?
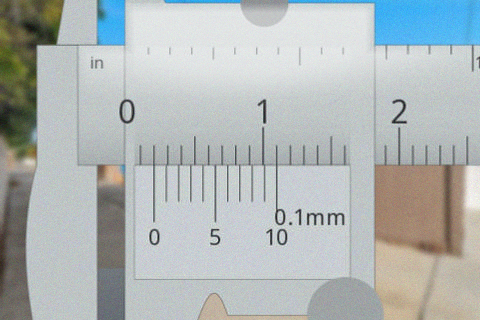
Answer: {"value": 2.0, "unit": "mm"}
